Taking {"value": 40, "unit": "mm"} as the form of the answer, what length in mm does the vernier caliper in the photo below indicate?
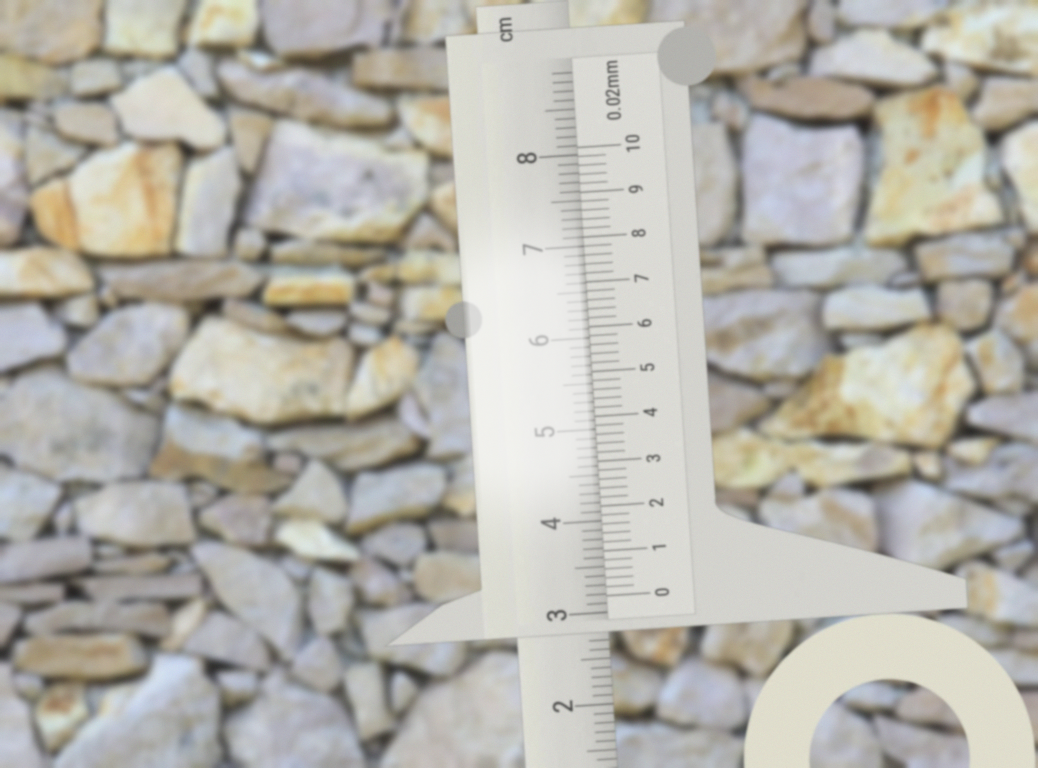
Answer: {"value": 31.8, "unit": "mm"}
